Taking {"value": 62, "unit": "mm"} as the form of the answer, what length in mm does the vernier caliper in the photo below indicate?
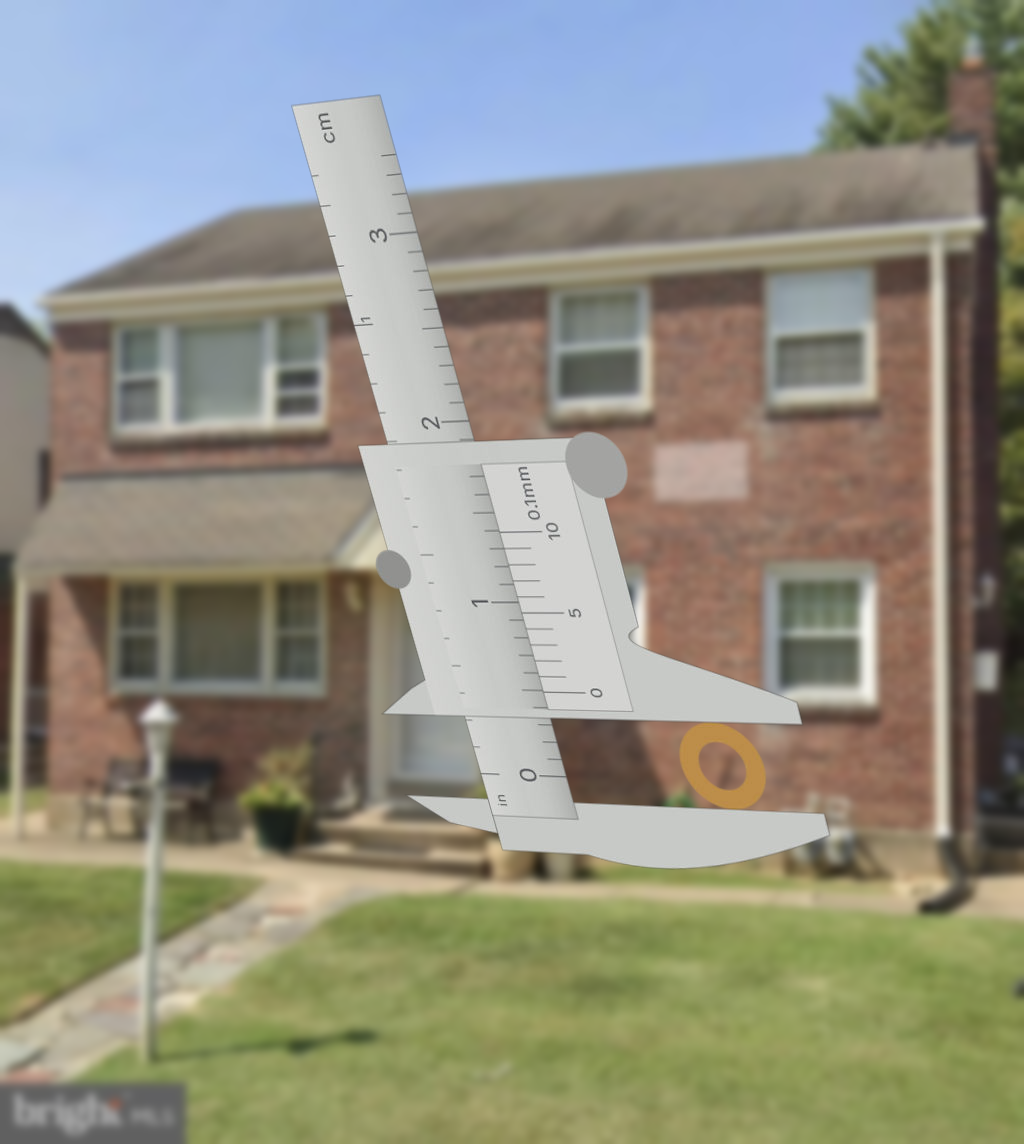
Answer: {"value": 4.9, "unit": "mm"}
